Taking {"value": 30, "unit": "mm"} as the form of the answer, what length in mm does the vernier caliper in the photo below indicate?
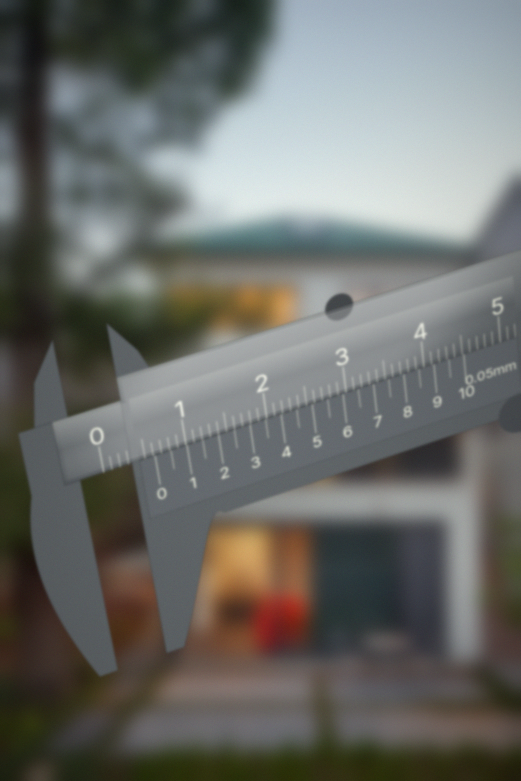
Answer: {"value": 6.2, "unit": "mm"}
